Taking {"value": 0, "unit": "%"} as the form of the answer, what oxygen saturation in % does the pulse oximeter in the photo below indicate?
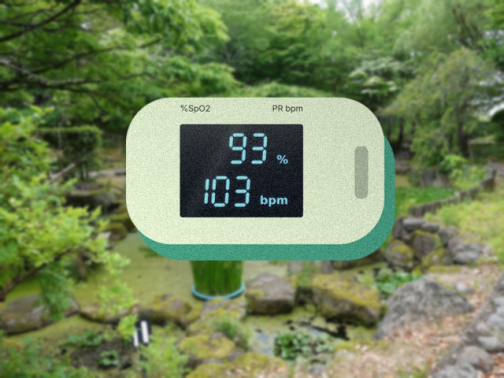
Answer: {"value": 93, "unit": "%"}
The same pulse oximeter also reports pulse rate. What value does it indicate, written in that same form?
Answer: {"value": 103, "unit": "bpm"}
